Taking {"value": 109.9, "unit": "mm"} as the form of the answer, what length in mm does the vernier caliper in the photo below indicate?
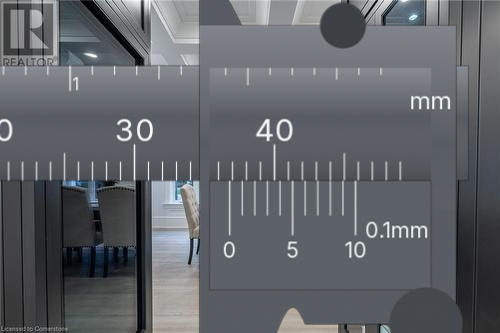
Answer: {"value": 36.8, "unit": "mm"}
